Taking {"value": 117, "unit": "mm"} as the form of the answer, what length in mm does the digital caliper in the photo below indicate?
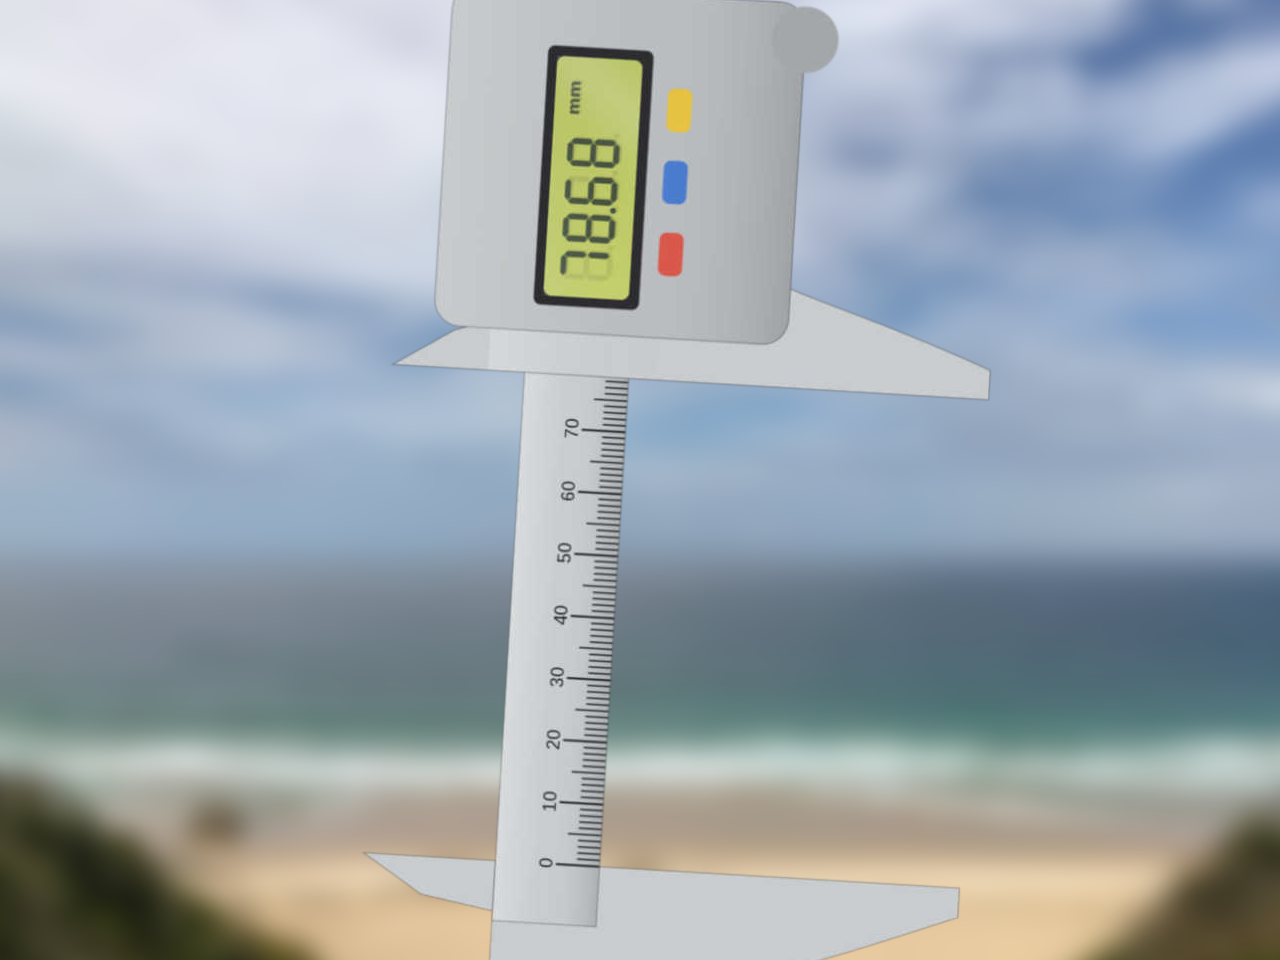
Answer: {"value": 78.68, "unit": "mm"}
